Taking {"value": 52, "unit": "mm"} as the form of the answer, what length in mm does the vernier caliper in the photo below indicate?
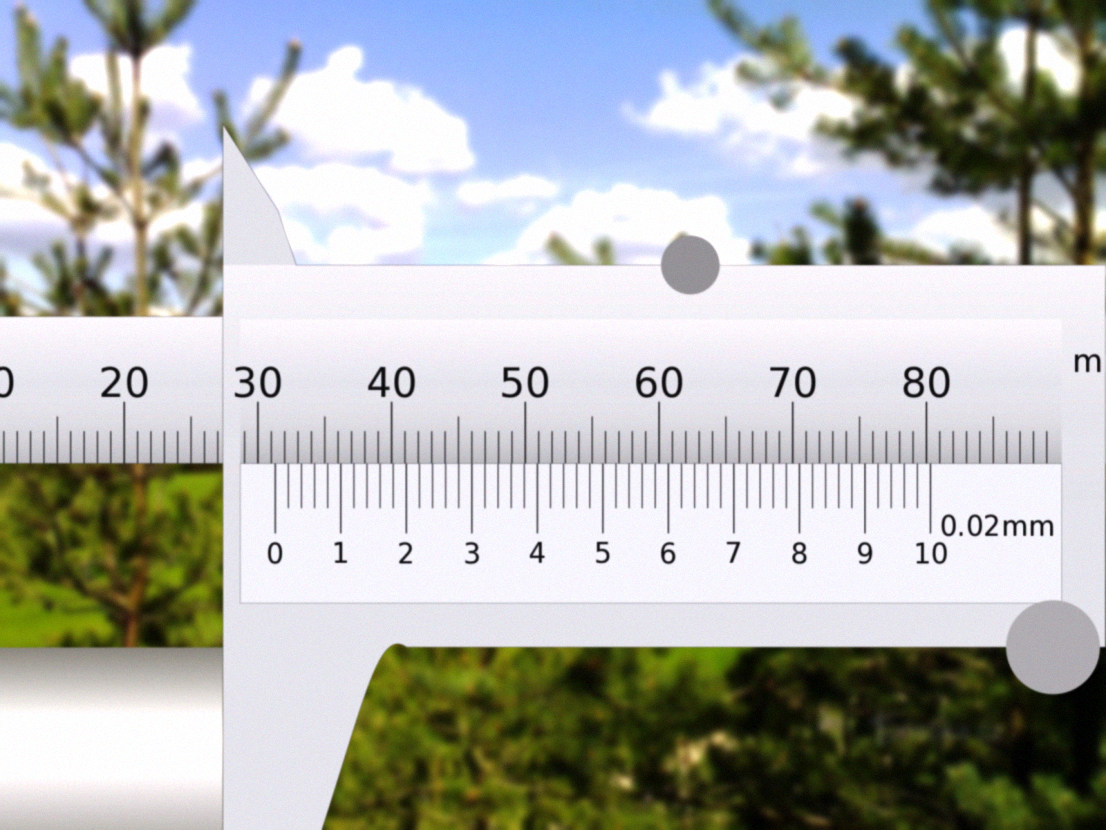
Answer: {"value": 31.3, "unit": "mm"}
